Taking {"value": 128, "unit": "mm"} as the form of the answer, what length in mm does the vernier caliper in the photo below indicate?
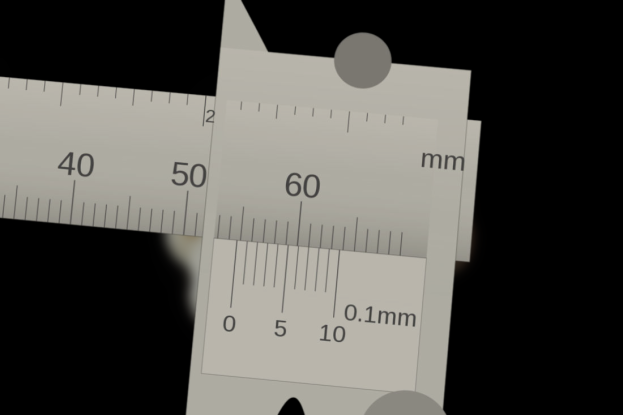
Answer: {"value": 54.7, "unit": "mm"}
